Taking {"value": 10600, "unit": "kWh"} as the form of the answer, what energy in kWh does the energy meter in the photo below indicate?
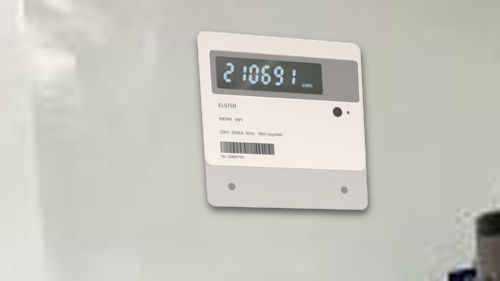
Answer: {"value": 210691, "unit": "kWh"}
